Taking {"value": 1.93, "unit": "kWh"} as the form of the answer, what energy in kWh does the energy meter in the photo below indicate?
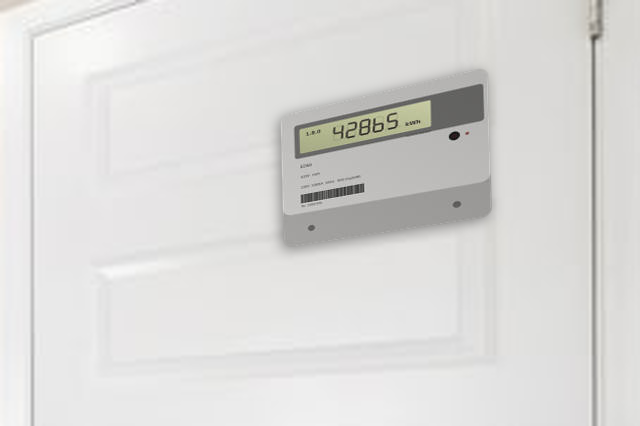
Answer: {"value": 42865, "unit": "kWh"}
